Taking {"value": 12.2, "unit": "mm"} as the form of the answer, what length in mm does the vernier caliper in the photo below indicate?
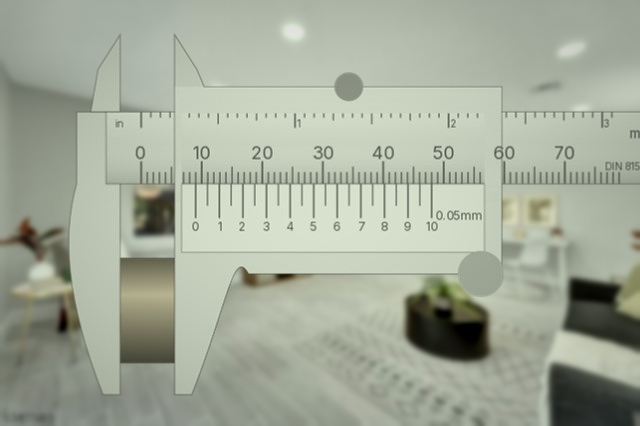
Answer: {"value": 9.0, "unit": "mm"}
